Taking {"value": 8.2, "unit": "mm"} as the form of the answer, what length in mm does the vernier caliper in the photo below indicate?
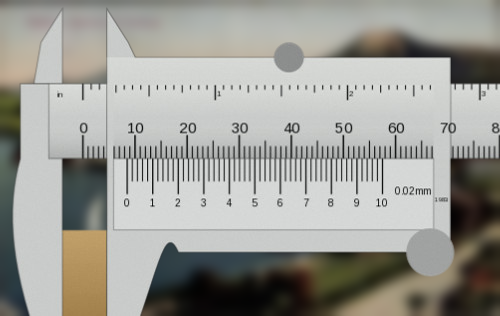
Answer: {"value": 8.5, "unit": "mm"}
